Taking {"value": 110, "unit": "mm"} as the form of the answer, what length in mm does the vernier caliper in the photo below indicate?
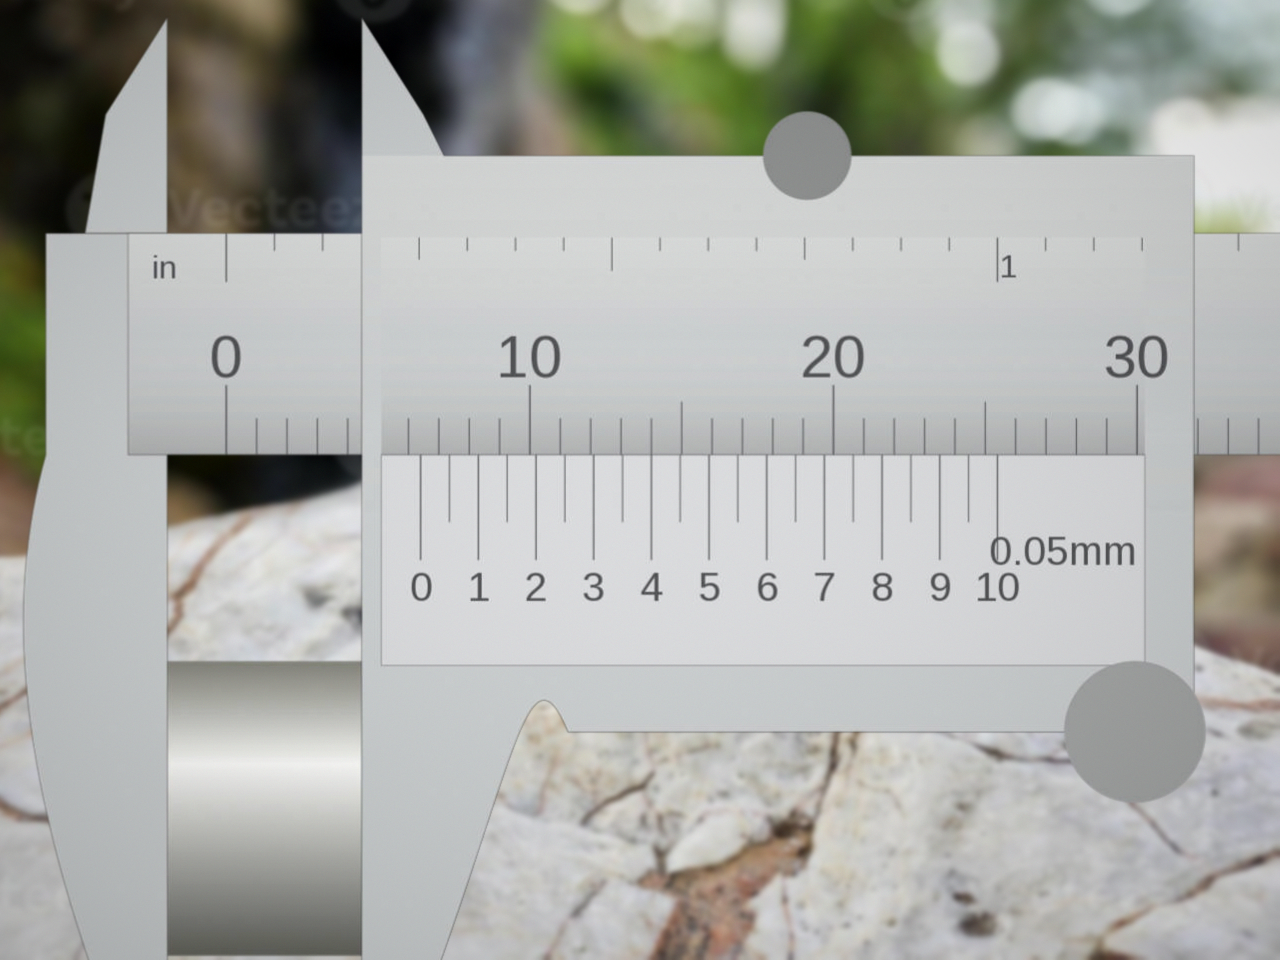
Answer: {"value": 6.40, "unit": "mm"}
